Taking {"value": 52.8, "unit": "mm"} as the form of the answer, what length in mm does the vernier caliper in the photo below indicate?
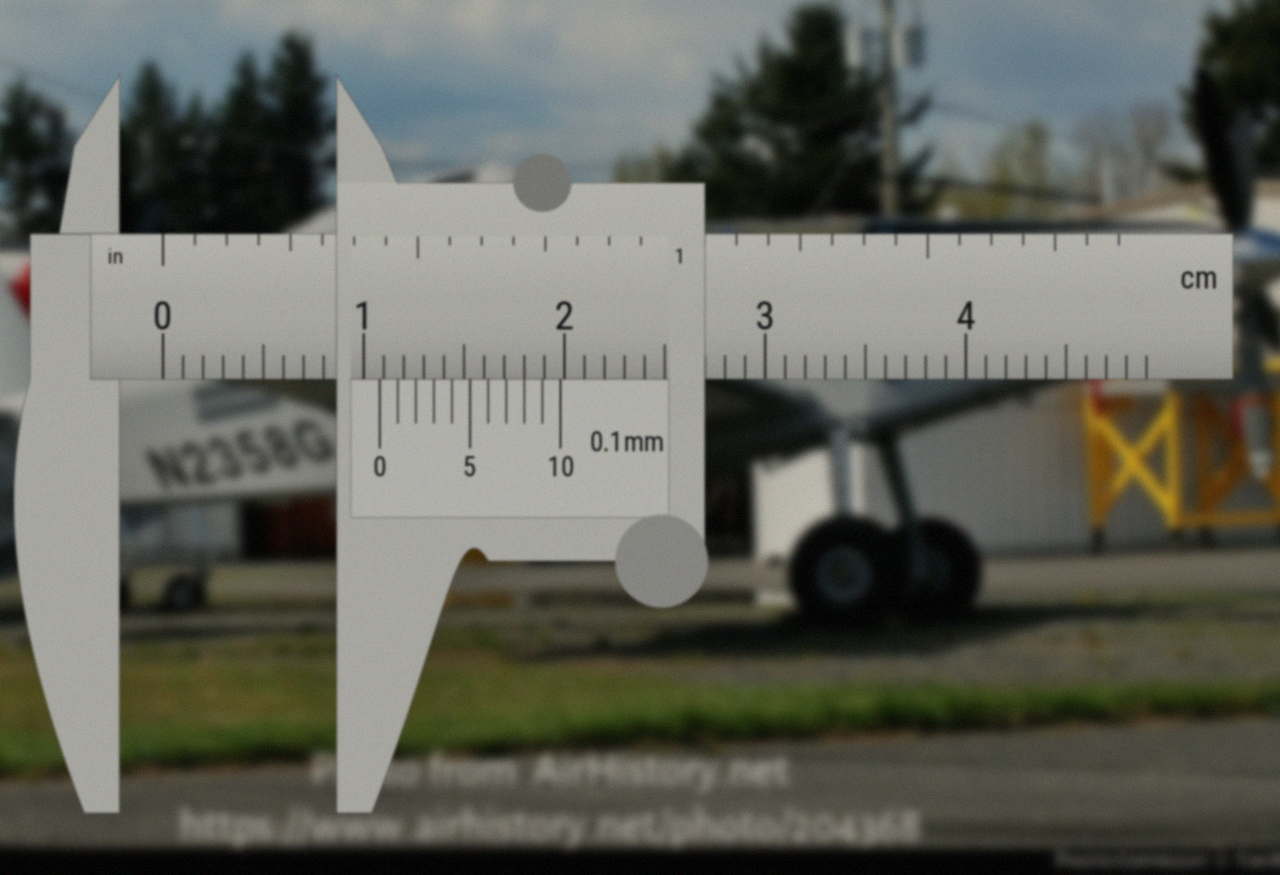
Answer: {"value": 10.8, "unit": "mm"}
